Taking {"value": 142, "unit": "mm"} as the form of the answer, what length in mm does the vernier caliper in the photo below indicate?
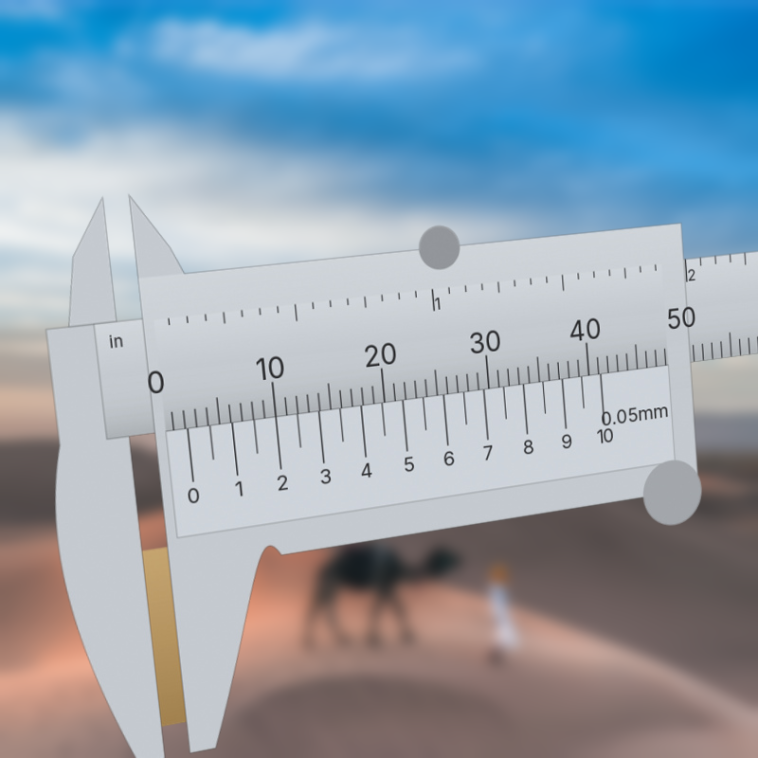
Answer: {"value": 2.2, "unit": "mm"}
